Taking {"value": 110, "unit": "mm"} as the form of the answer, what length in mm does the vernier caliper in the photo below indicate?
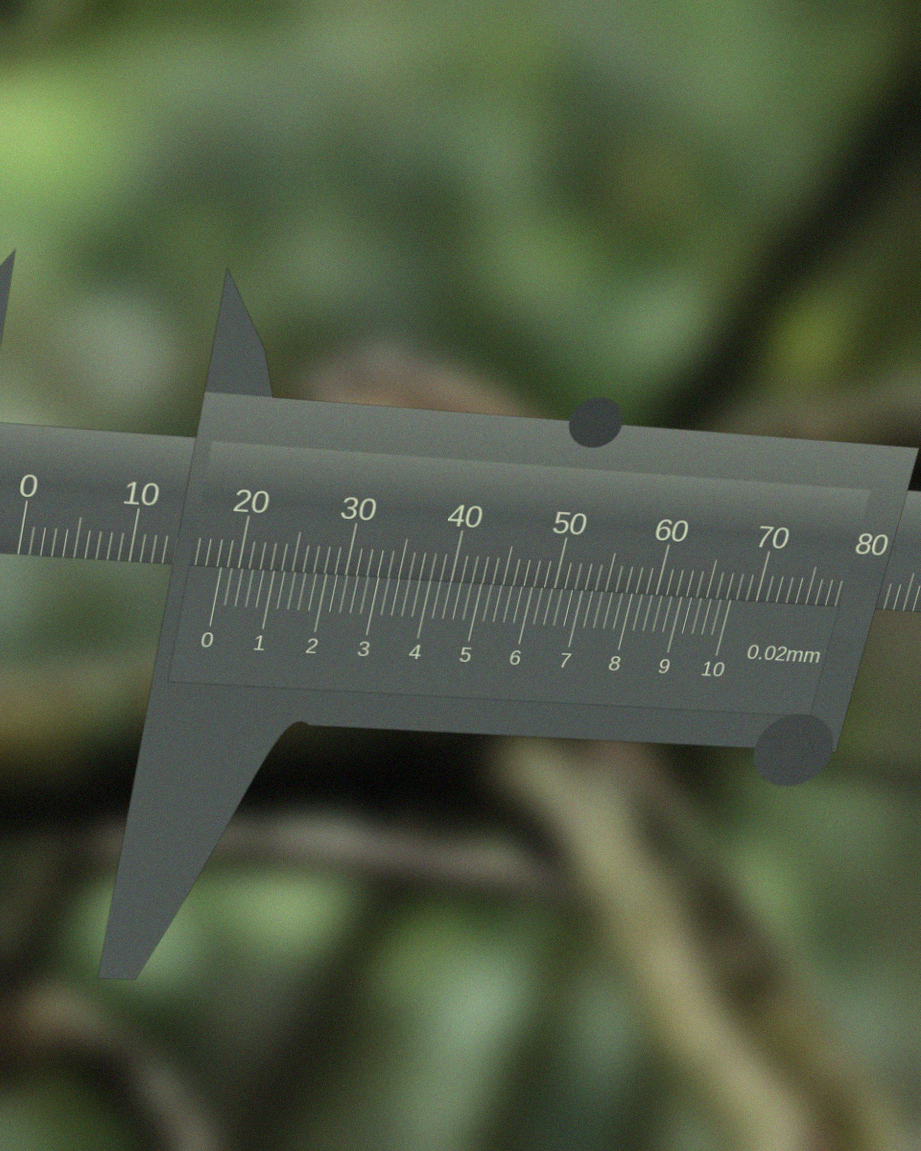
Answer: {"value": 18.4, "unit": "mm"}
